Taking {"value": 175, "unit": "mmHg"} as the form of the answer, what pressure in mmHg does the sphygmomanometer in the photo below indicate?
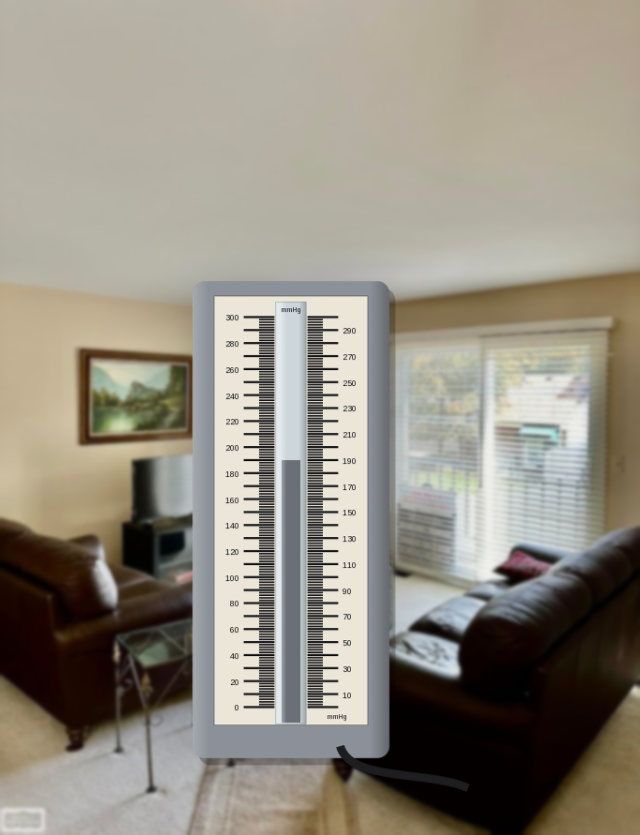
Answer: {"value": 190, "unit": "mmHg"}
